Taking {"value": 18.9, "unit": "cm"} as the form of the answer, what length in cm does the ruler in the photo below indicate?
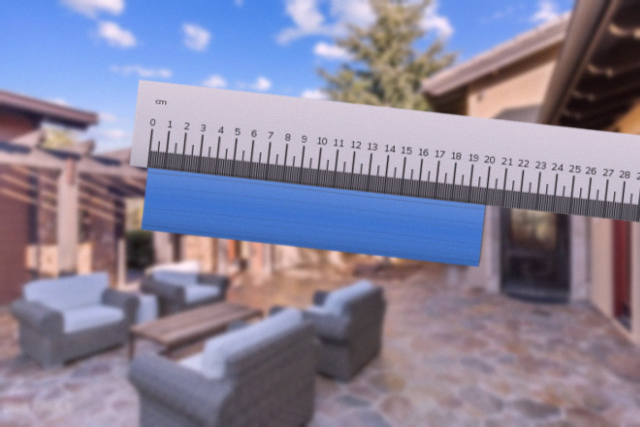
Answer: {"value": 20, "unit": "cm"}
